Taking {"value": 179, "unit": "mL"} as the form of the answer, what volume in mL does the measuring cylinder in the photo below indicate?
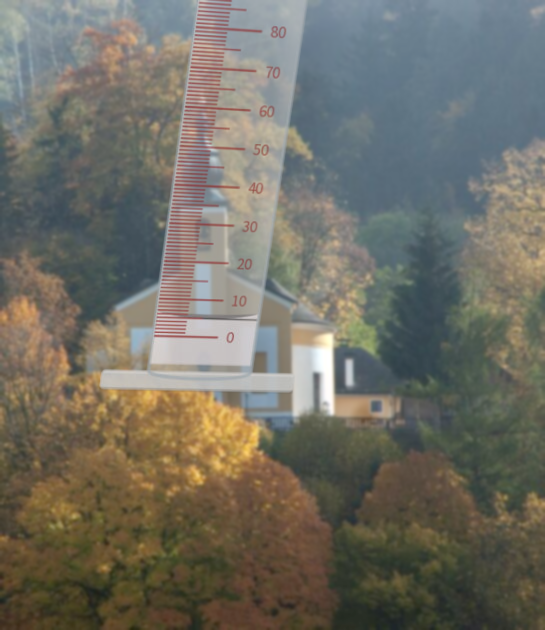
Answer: {"value": 5, "unit": "mL"}
